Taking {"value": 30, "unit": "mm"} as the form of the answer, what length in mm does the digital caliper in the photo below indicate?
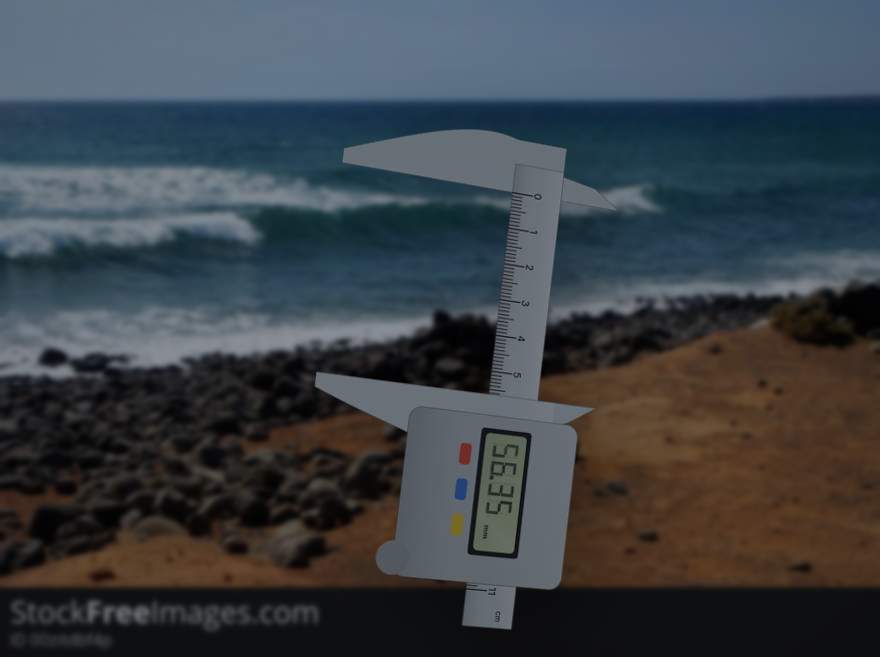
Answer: {"value": 56.35, "unit": "mm"}
